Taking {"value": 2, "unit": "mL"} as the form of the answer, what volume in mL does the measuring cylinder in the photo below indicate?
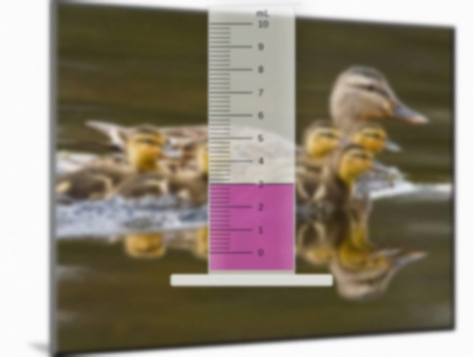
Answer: {"value": 3, "unit": "mL"}
